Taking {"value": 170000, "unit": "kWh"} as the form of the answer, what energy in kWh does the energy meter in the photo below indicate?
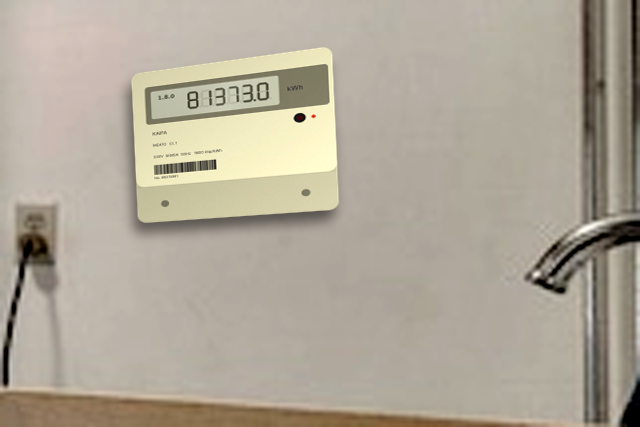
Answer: {"value": 81373.0, "unit": "kWh"}
